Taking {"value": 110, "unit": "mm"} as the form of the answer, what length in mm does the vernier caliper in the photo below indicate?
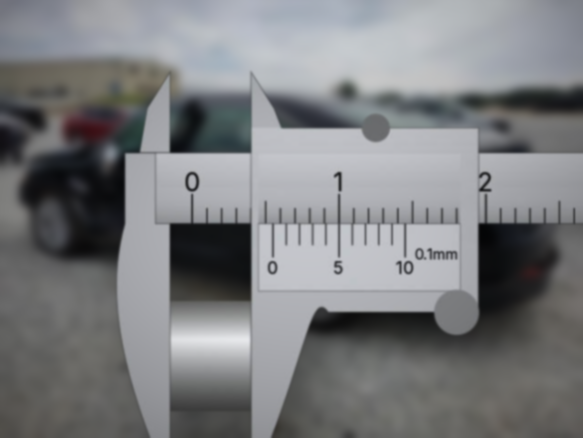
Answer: {"value": 5.5, "unit": "mm"}
